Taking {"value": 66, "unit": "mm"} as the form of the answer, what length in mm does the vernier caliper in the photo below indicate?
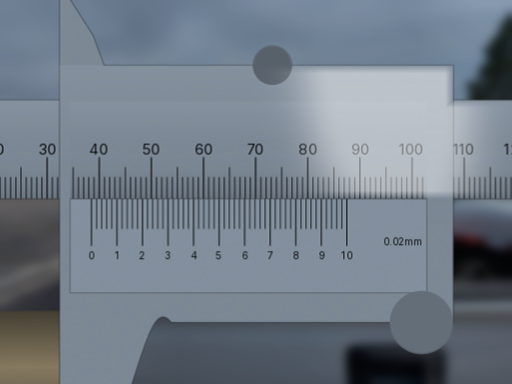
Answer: {"value": 38.5, "unit": "mm"}
